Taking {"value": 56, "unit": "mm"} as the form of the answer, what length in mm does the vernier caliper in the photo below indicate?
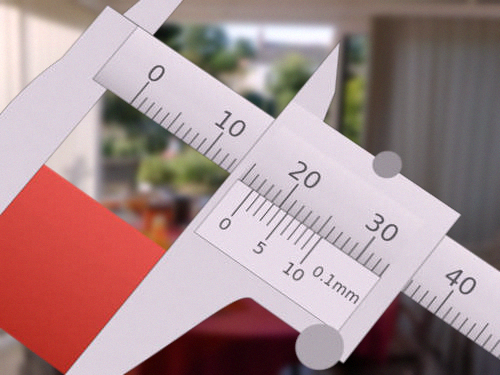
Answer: {"value": 16.6, "unit": "mm"}
